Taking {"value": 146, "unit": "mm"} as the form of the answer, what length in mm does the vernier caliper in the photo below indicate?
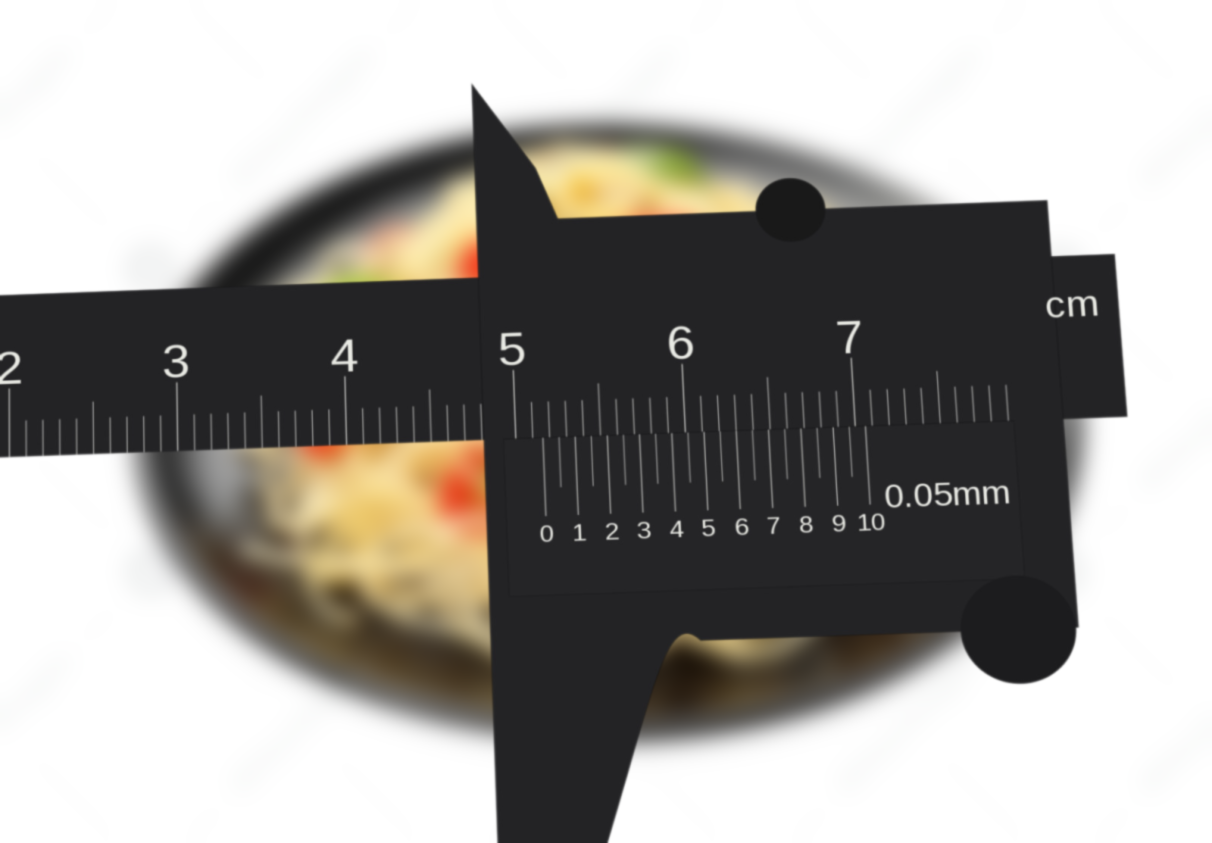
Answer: {"value": 51.6, "unit": "mm"}
